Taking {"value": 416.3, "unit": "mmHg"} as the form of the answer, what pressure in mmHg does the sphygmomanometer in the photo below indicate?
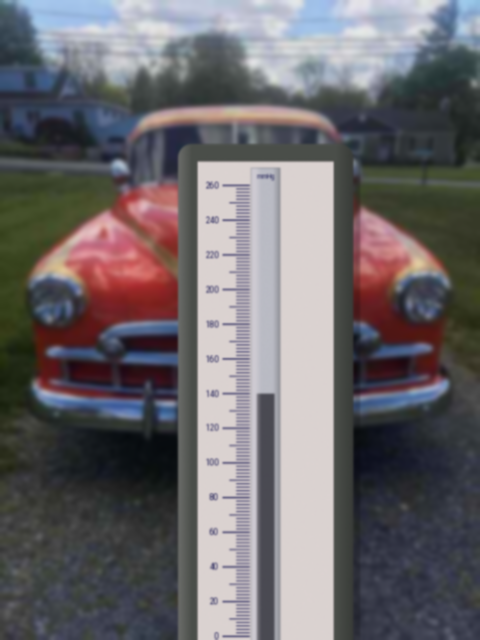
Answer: {"value": 140, "unit": "mmHg"}
